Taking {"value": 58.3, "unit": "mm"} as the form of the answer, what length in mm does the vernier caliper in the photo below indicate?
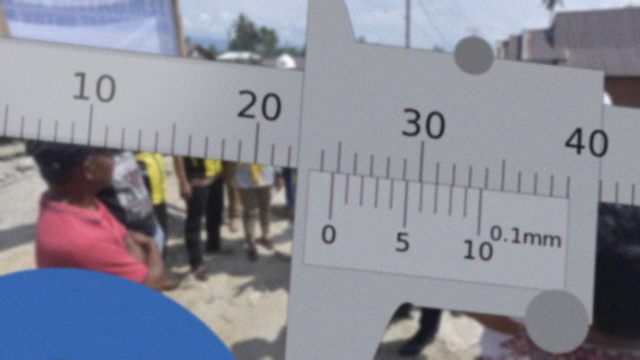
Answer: {"value": 24.7, "unit": "mm"}
